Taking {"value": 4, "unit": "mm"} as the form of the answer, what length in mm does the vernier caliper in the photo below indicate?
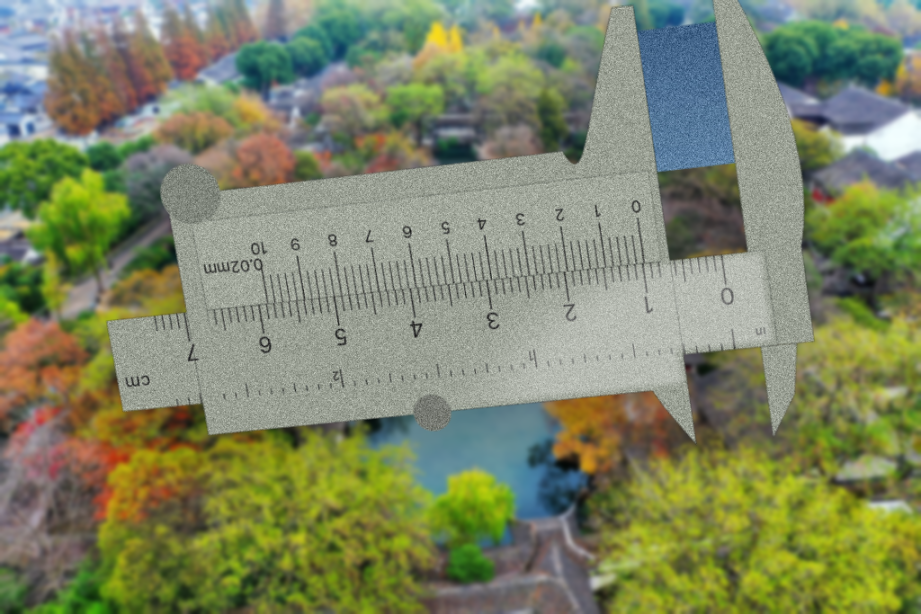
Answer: {"value": 9.8, "unit": "mm"}
